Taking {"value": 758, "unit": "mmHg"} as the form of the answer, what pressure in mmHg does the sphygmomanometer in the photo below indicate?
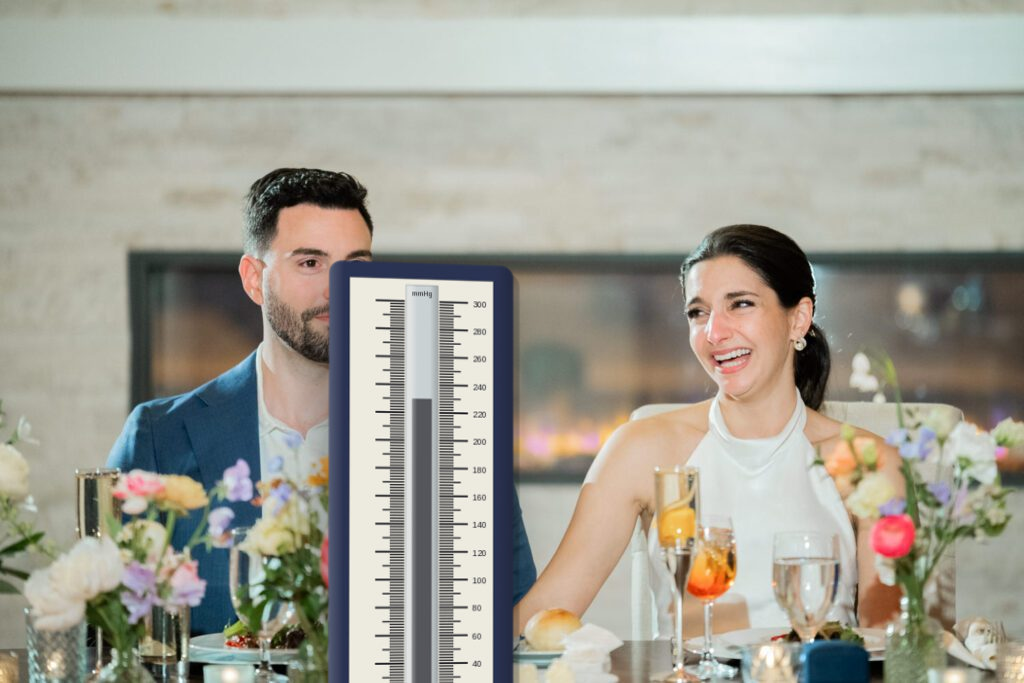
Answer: {"value": 230, "unit": "mmHg"}
